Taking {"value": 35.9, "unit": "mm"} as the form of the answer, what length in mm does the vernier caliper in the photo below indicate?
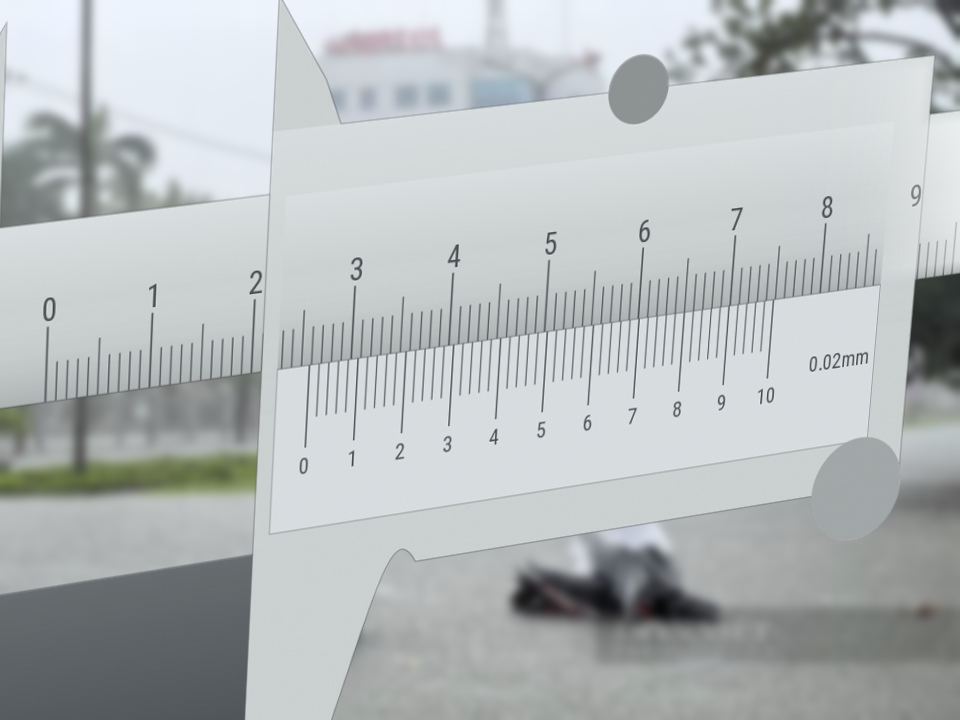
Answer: {"value": 25.8, "unit": "mm"}
